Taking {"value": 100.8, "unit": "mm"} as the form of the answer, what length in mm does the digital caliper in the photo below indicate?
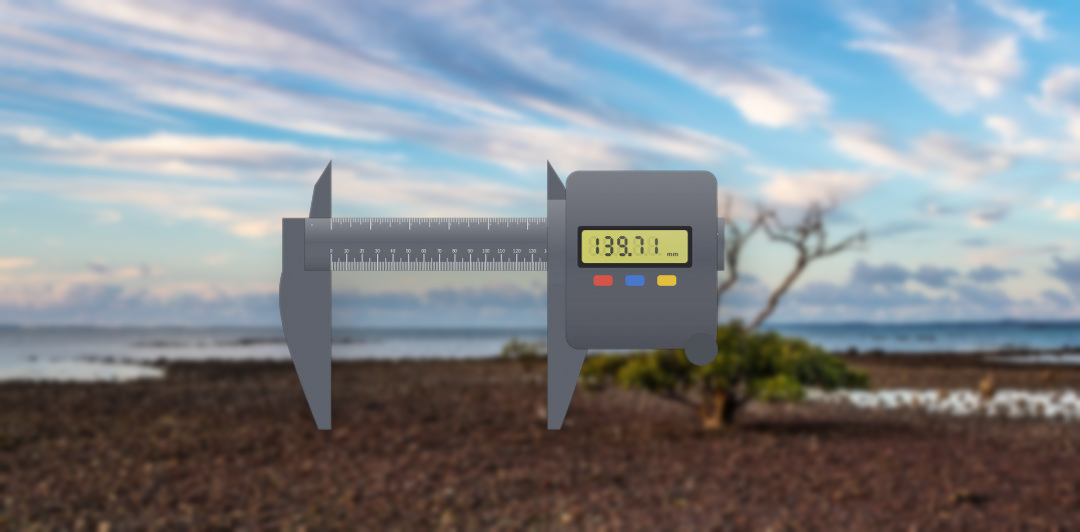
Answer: {"value": 139.71, "unit": "mm"}
